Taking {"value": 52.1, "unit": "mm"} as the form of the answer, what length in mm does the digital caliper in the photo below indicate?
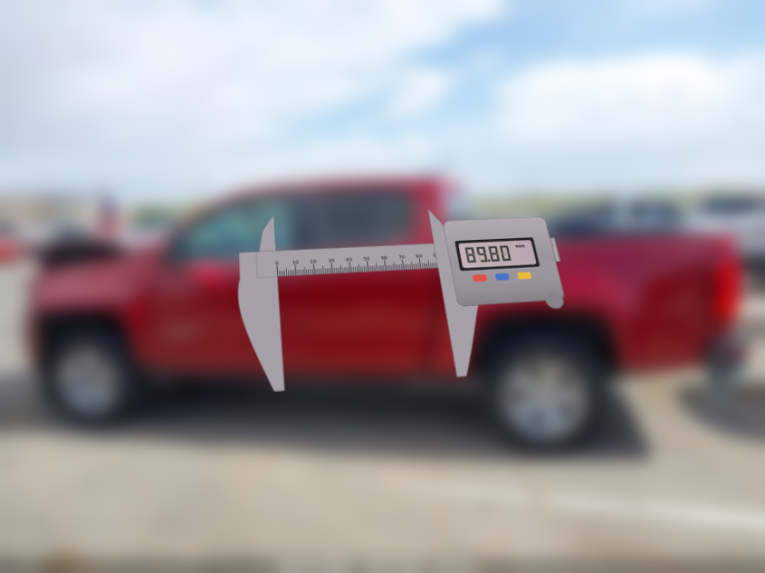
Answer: {"value": 89.80, "unit": "mm"}
